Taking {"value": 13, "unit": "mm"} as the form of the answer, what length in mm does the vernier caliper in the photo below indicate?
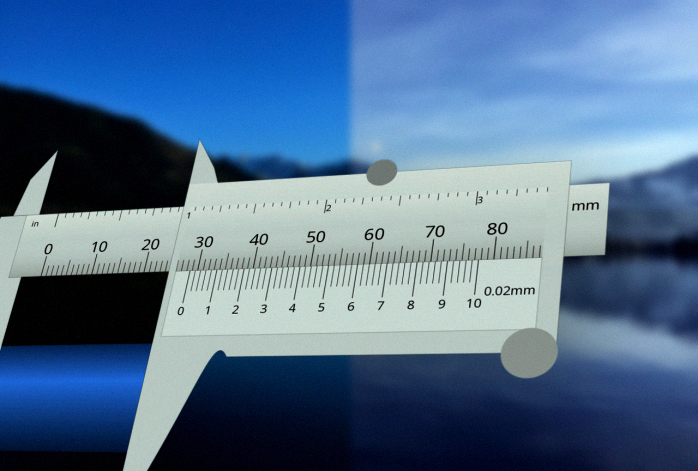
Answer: {"value": 28.6, "unit": "mm"}
